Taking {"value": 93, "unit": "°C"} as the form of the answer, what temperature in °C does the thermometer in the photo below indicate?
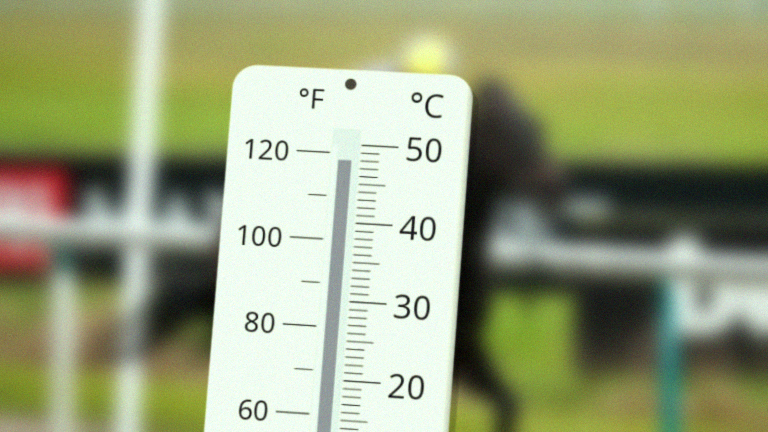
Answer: {"value": 48, "unit": "°C"}
